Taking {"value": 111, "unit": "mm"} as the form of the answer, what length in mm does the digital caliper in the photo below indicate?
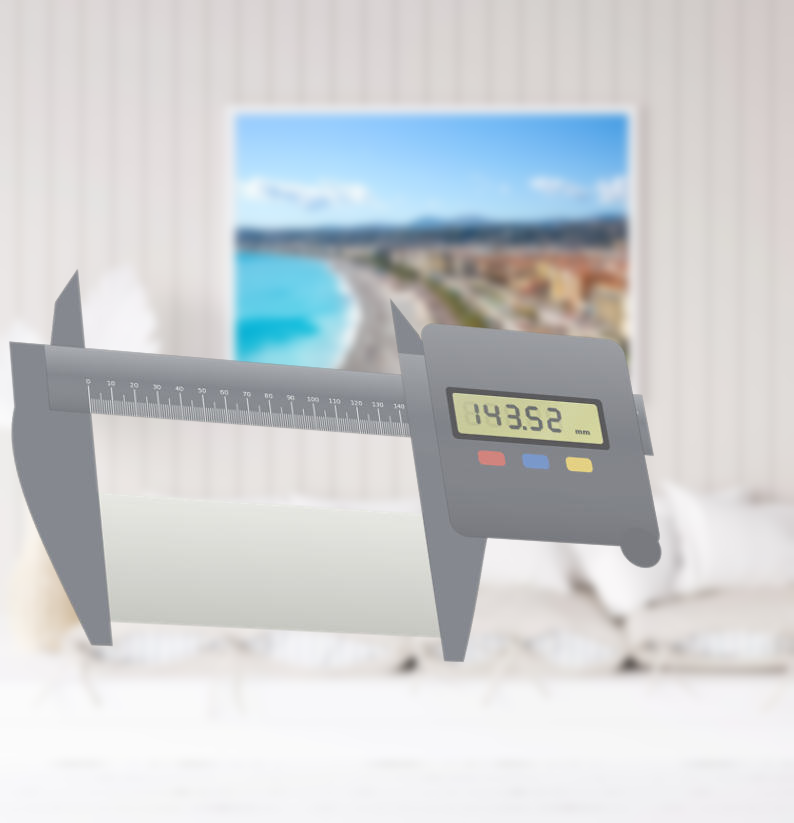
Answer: {"value": 143.52, "unit": "mm"}
